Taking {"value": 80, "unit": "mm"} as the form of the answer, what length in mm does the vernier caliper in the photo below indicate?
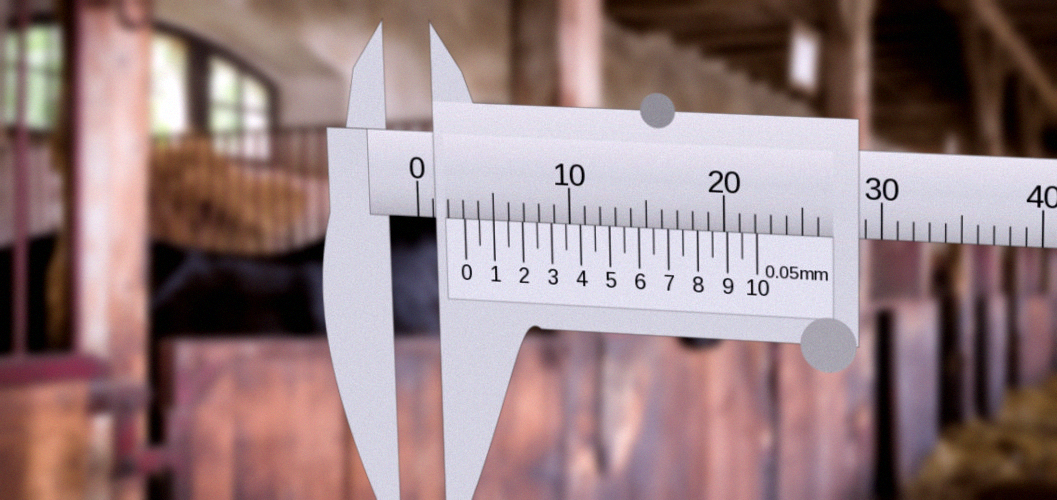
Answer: {"value": 3.1, "unit": "mm"}
